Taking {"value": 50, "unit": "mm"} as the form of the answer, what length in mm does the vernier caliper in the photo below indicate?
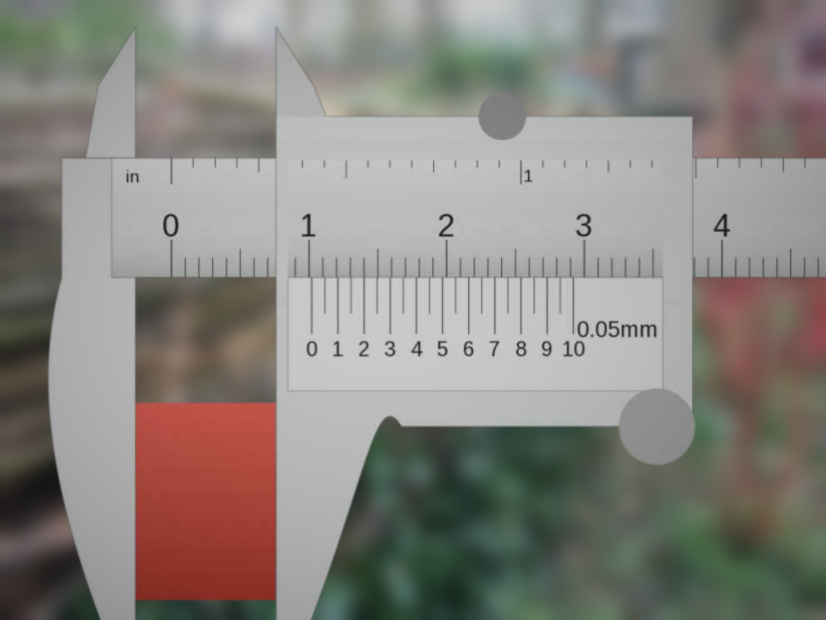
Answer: {"value": 10.2, "unit": "mm"}
